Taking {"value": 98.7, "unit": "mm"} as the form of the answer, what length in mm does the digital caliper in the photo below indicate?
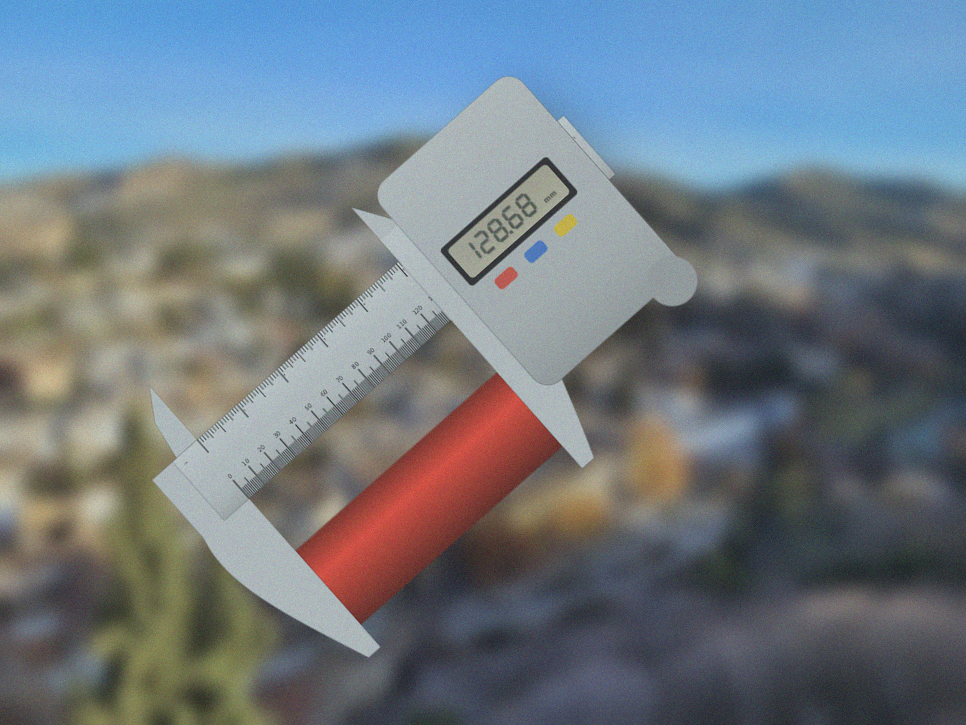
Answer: {"value": 128.68, "unit": "mm"}
